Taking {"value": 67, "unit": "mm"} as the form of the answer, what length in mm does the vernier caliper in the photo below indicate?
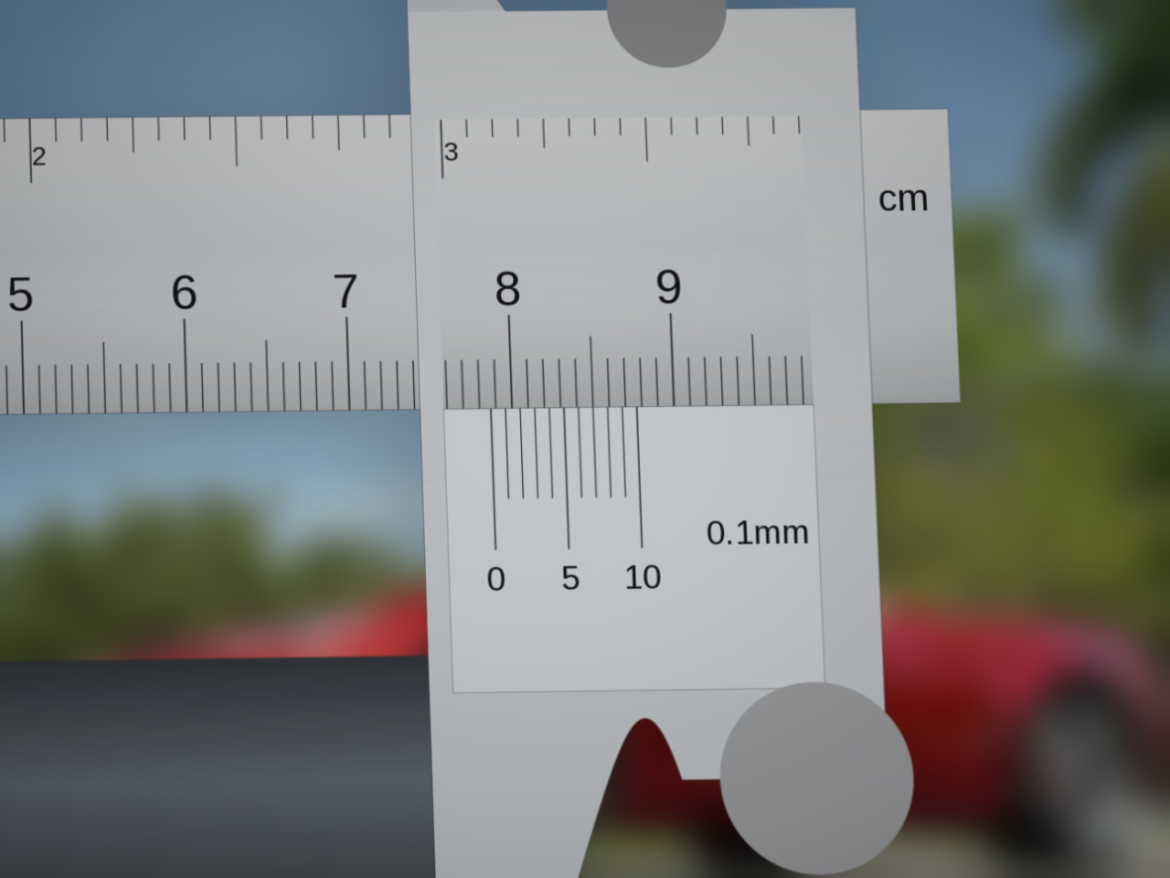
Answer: {"value": 78.7, "unit": "mm"}
